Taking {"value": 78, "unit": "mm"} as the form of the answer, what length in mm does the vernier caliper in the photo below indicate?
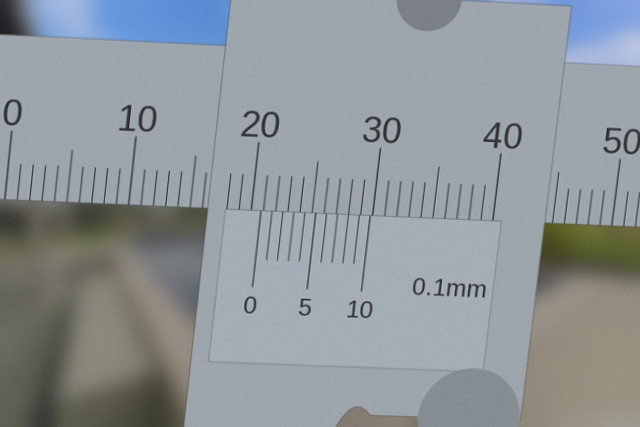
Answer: {"value": 20.8, "unit": "mm"}
